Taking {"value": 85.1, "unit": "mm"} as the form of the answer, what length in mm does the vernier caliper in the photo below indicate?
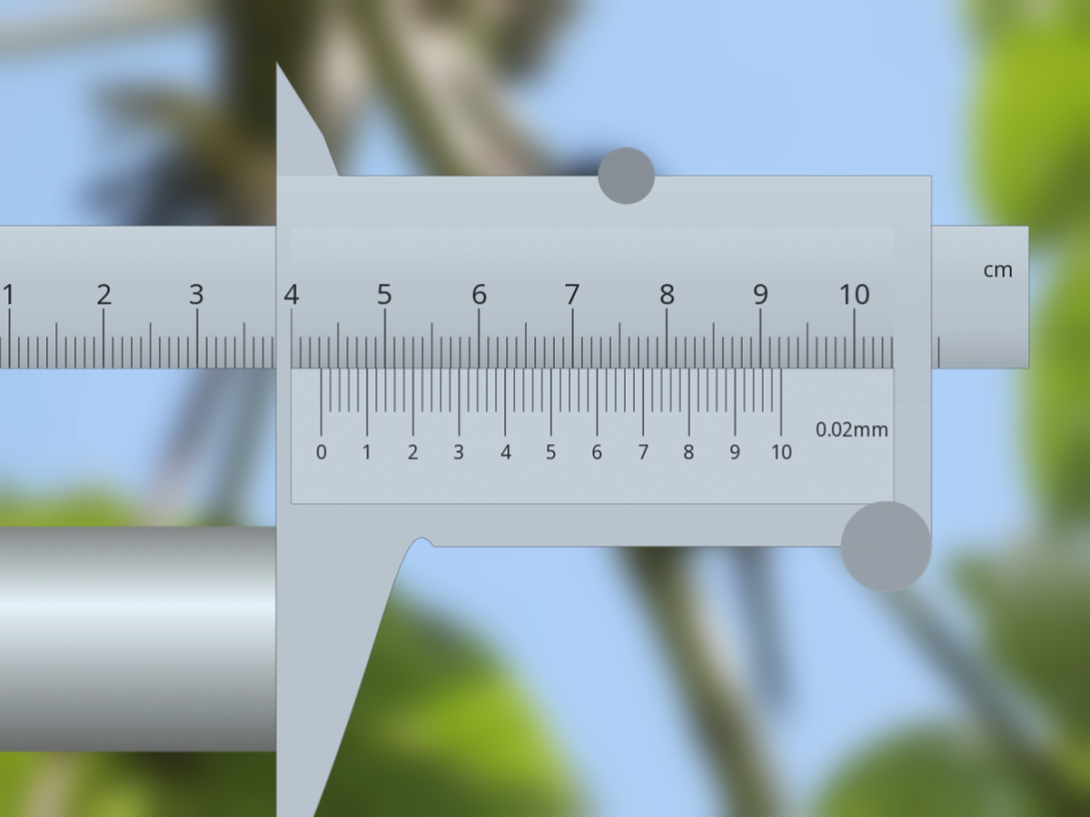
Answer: {"value": 43.2, "unit": "mm"}
